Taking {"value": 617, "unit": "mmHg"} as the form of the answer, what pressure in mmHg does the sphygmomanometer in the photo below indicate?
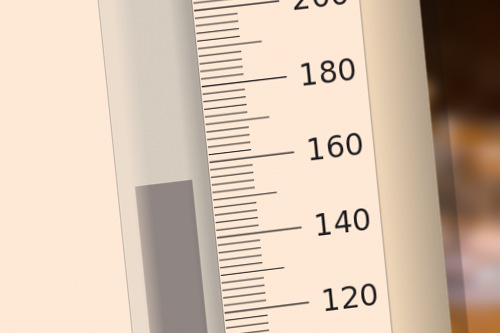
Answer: {"value": 156, "unit": "mmHg"}
